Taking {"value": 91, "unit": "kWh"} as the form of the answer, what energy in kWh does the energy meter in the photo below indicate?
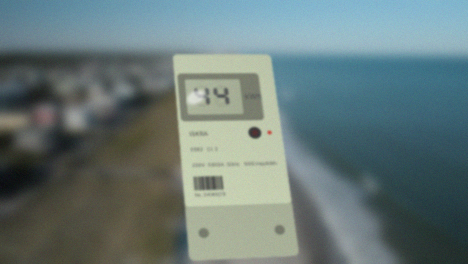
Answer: {"value": 44, "unit": "kWh"}
